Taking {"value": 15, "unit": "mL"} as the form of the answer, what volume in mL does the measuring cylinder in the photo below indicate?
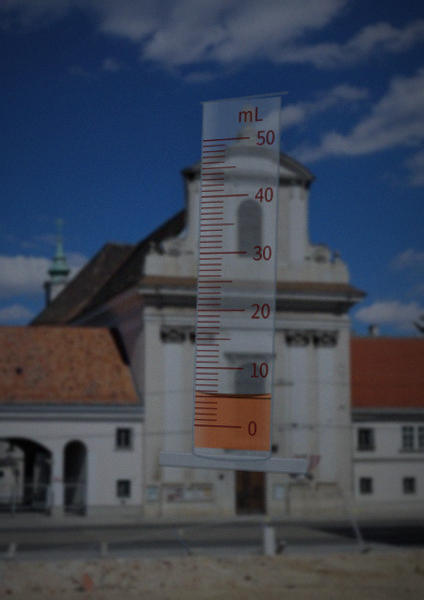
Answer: {"value": 5, "unit": "mL"}
